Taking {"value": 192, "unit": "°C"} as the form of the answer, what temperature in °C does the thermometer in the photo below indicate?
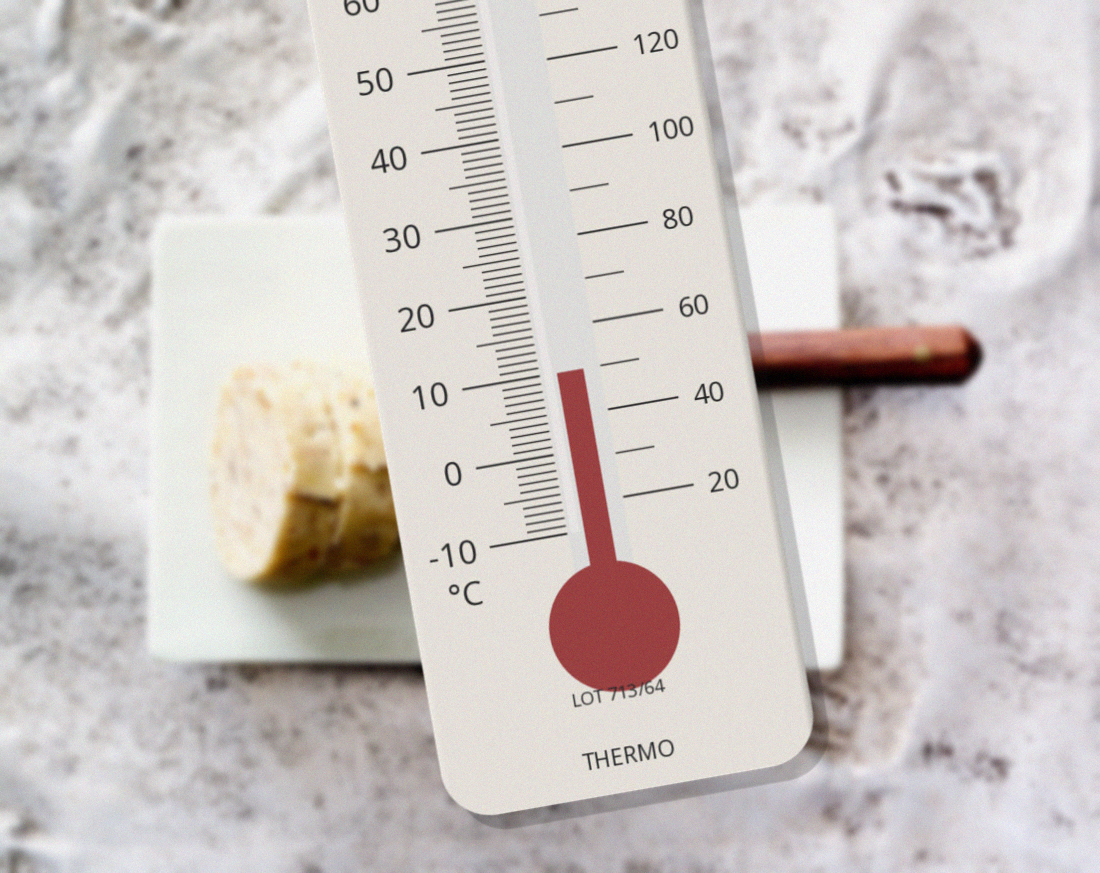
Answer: {"value": 10, "unit": "°C"}
